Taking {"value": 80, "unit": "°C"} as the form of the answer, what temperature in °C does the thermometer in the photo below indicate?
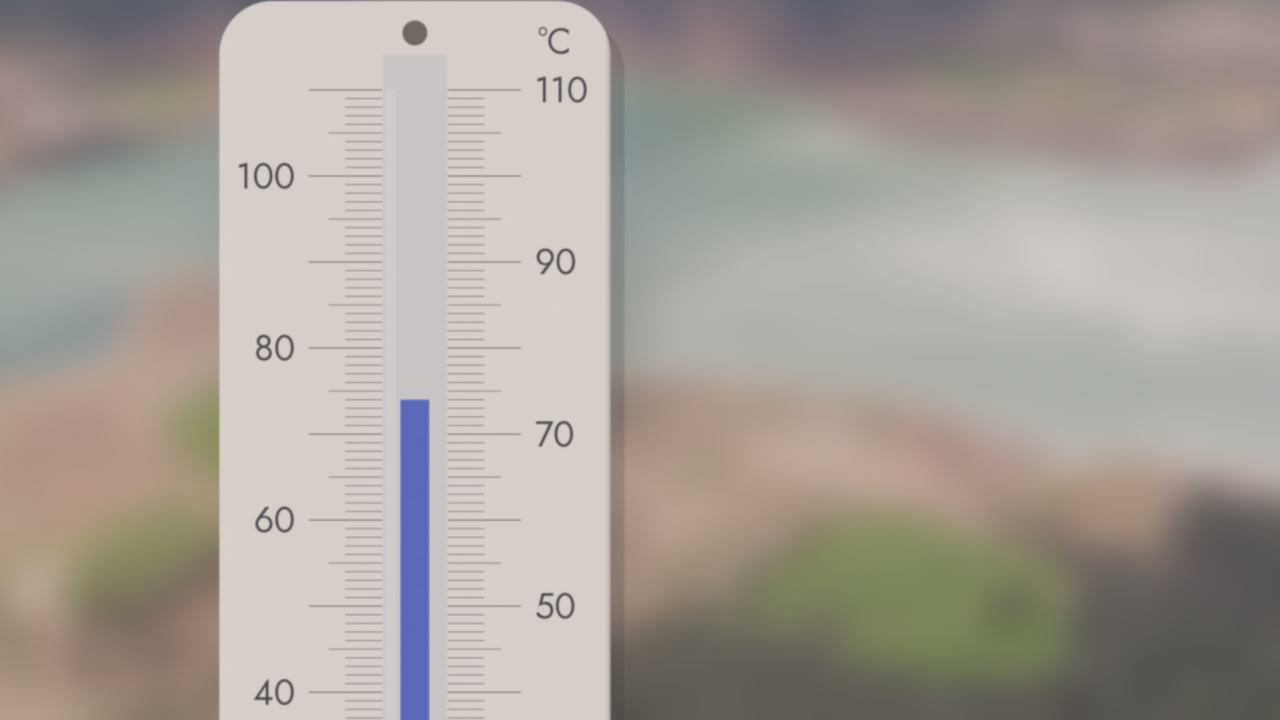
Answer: {"value": 74, "unit": "°C"}
